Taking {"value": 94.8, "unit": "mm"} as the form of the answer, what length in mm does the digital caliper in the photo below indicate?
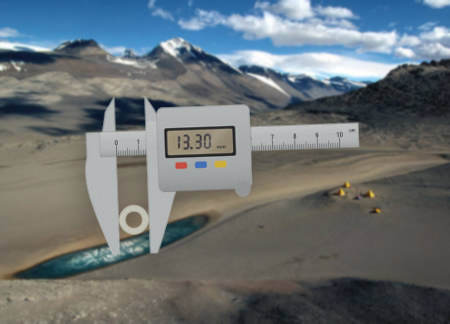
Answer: {"value": 13.30, "unit": "mm"}
